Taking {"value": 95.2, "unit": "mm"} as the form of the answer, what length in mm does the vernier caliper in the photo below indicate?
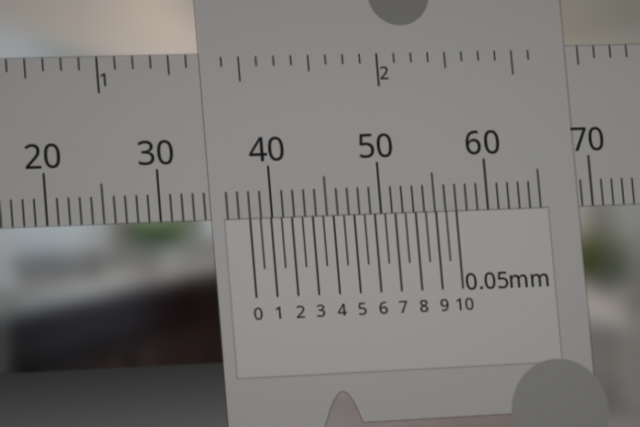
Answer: {"value": 38.0, "unit": "mm"}
